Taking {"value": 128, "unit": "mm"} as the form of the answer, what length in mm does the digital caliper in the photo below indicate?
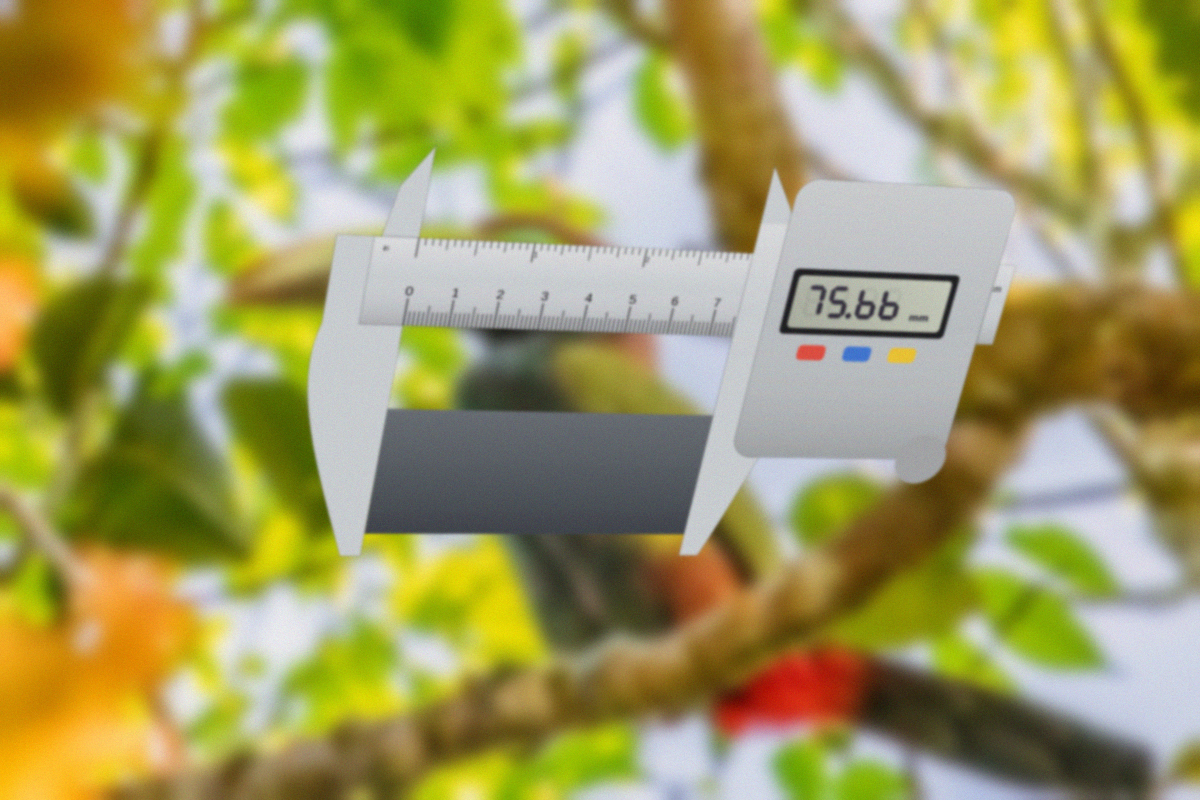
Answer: {"value": 75.66, "unit": "mm"}
